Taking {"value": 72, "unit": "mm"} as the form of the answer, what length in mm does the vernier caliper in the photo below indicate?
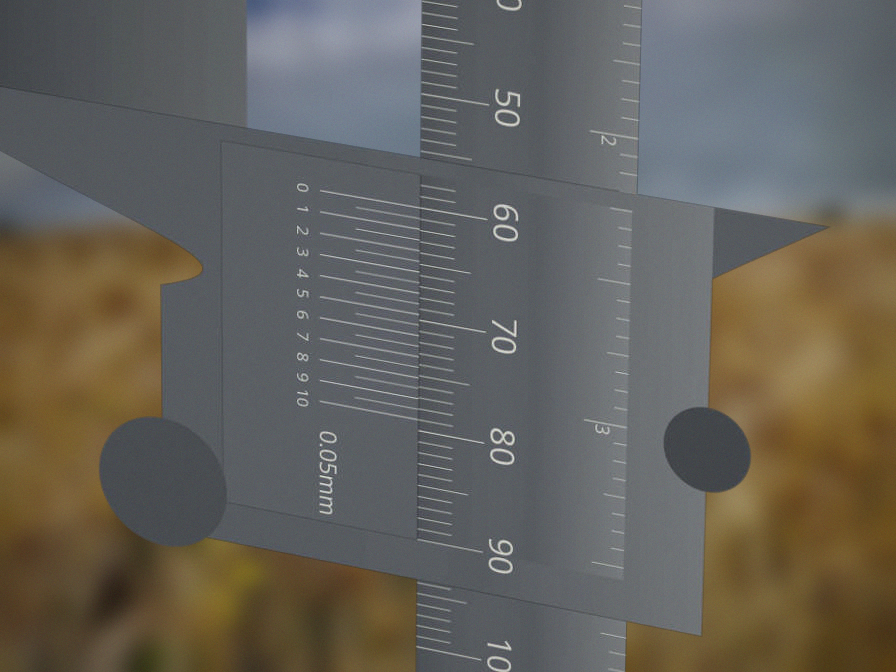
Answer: {"value": 60.0, "unit": "mm"}
